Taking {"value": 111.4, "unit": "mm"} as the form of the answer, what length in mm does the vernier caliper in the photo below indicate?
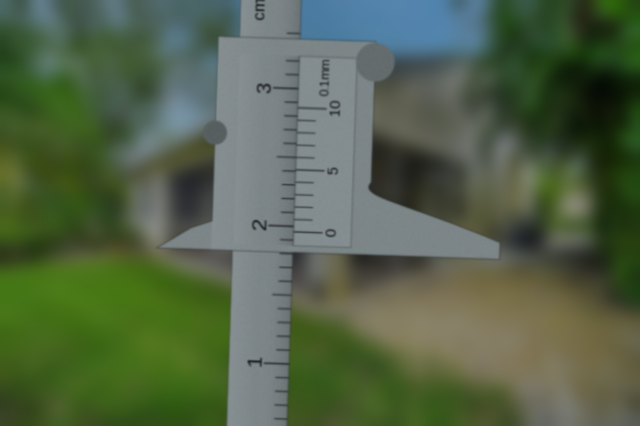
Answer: {"value": 19.6, "unit": "mm"}
